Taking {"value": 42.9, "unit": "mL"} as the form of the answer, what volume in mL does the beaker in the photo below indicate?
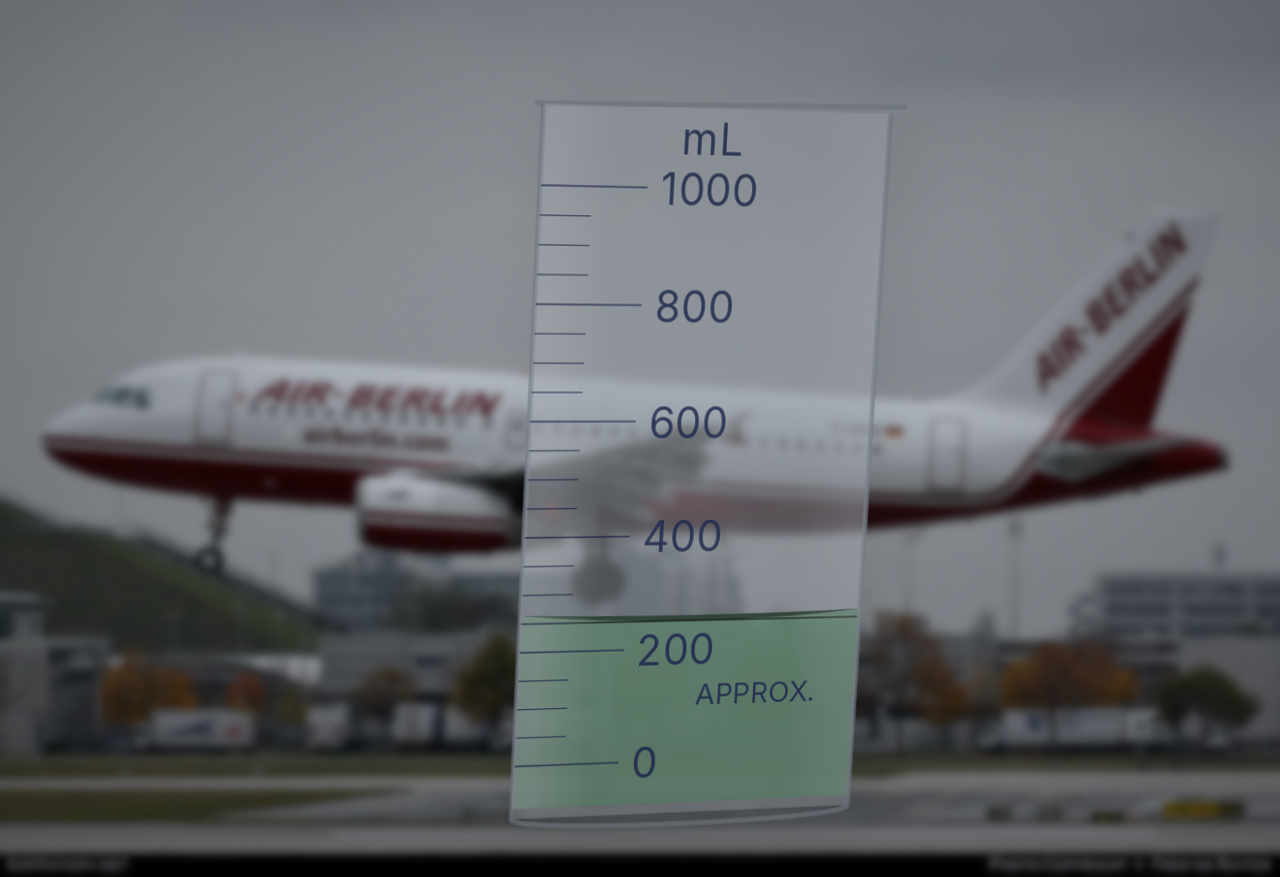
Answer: {"value": 250, "unit": "mL"}
